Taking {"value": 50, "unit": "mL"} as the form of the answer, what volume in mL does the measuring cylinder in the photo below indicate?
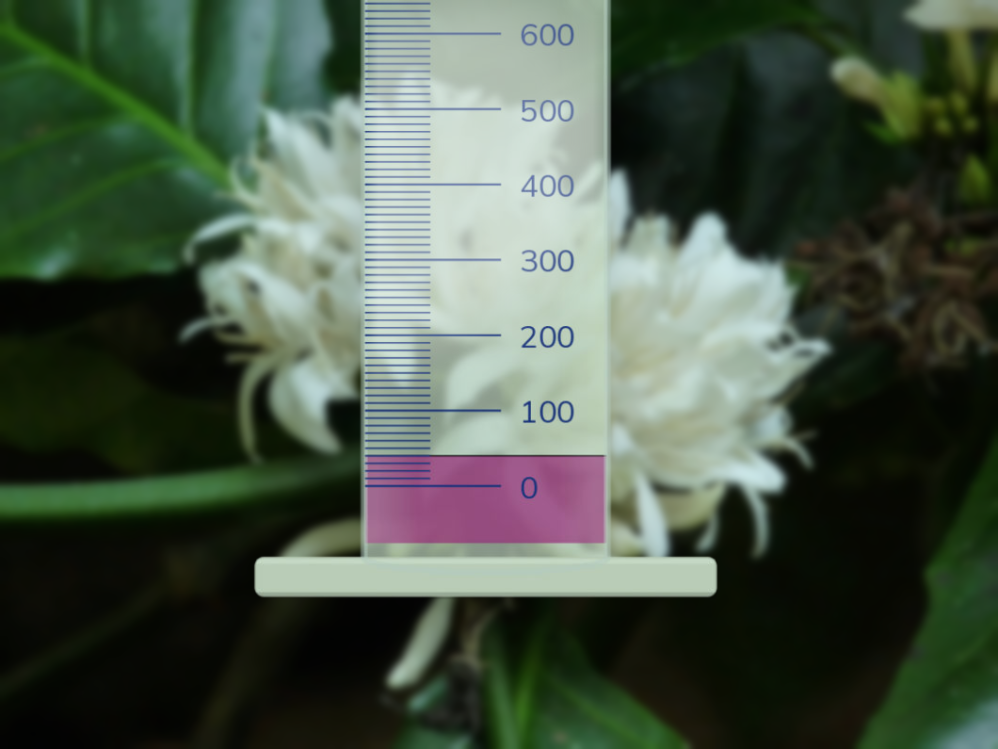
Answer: {"value": 40, "unit": "mL"}
